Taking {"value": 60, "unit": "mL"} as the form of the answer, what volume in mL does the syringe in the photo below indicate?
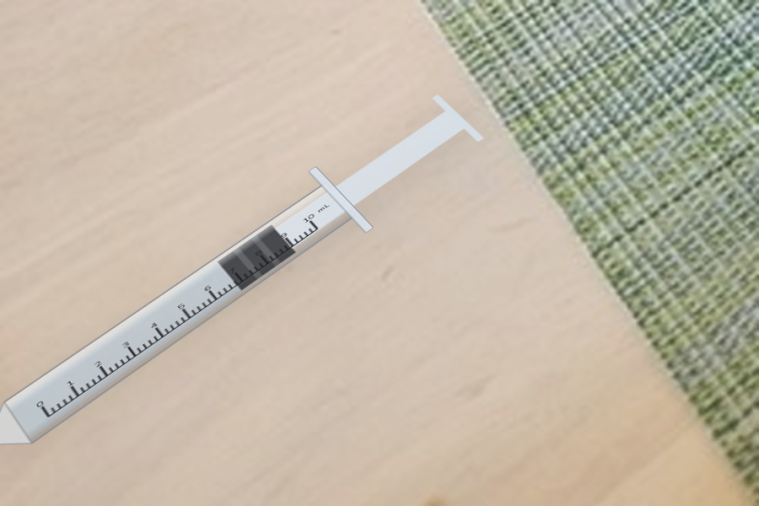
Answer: {"value": 6.8, "unit": "mL"}
